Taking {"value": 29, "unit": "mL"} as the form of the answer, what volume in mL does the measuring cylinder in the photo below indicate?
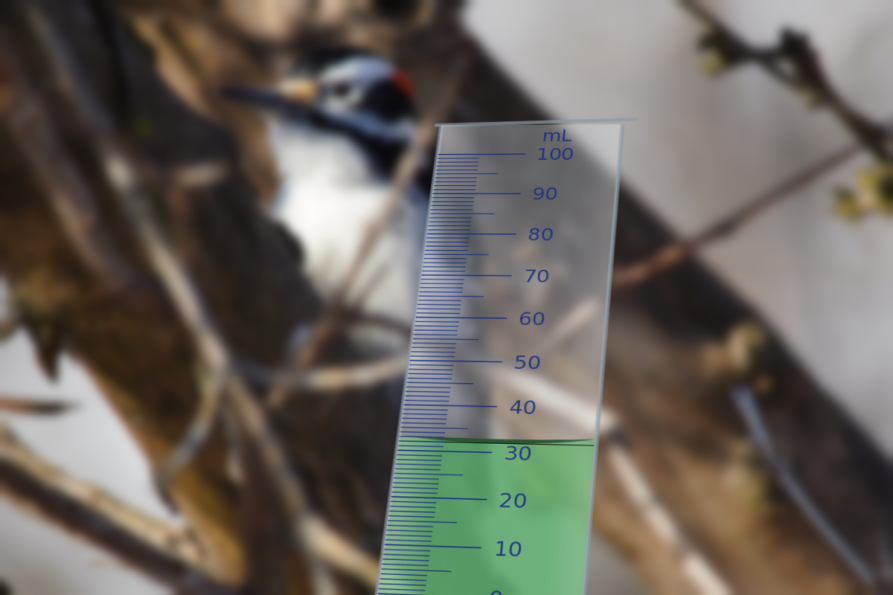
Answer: {"value": 32, "unit": "mL"}
